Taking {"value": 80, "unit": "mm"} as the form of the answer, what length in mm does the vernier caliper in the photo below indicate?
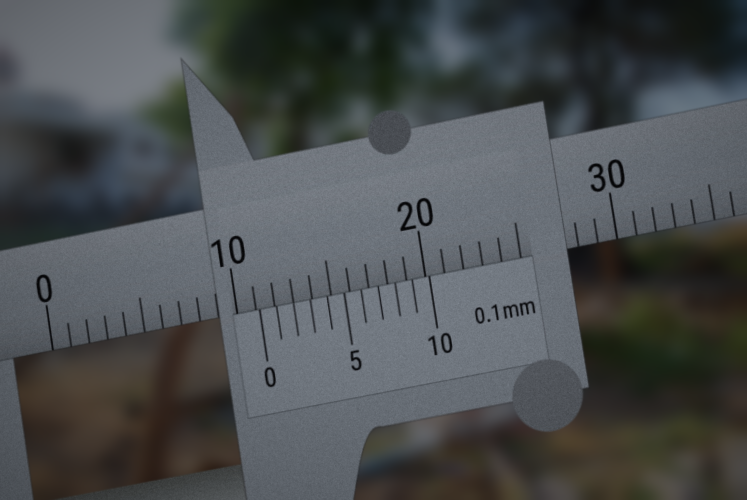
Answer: {"value": 11.2, "unit": "mm"}
